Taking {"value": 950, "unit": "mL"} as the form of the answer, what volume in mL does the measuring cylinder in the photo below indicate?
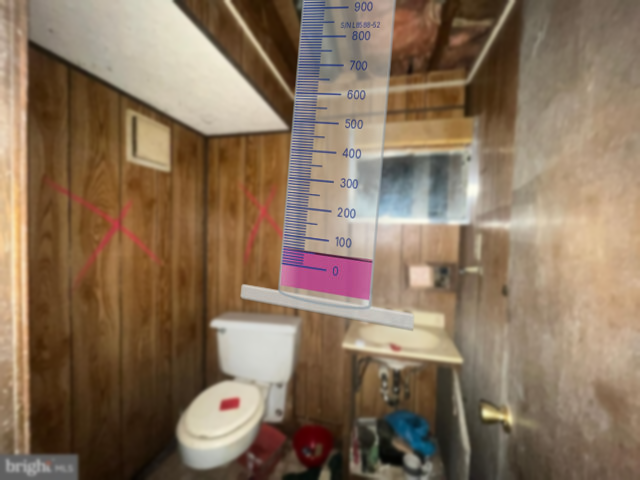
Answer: {"value": 50, "unit": "mL"}
